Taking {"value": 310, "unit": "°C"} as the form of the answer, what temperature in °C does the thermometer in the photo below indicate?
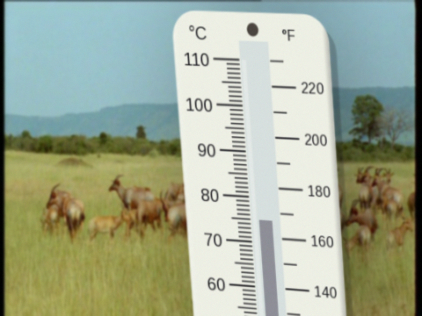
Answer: {"value": 75, "unit": "°C"}
